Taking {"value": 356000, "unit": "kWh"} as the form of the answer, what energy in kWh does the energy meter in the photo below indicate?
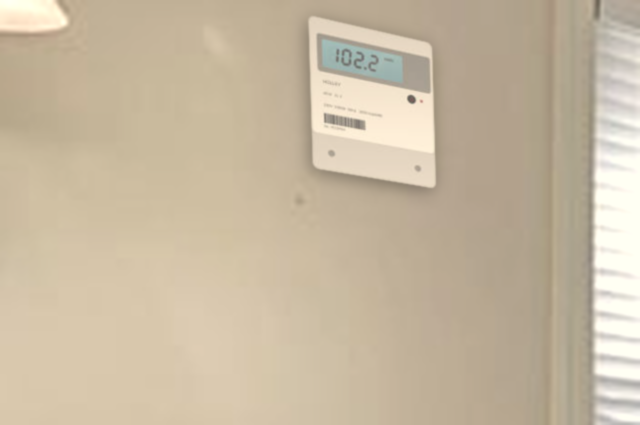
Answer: {"value": 102.2, "unit": "kWh"}
